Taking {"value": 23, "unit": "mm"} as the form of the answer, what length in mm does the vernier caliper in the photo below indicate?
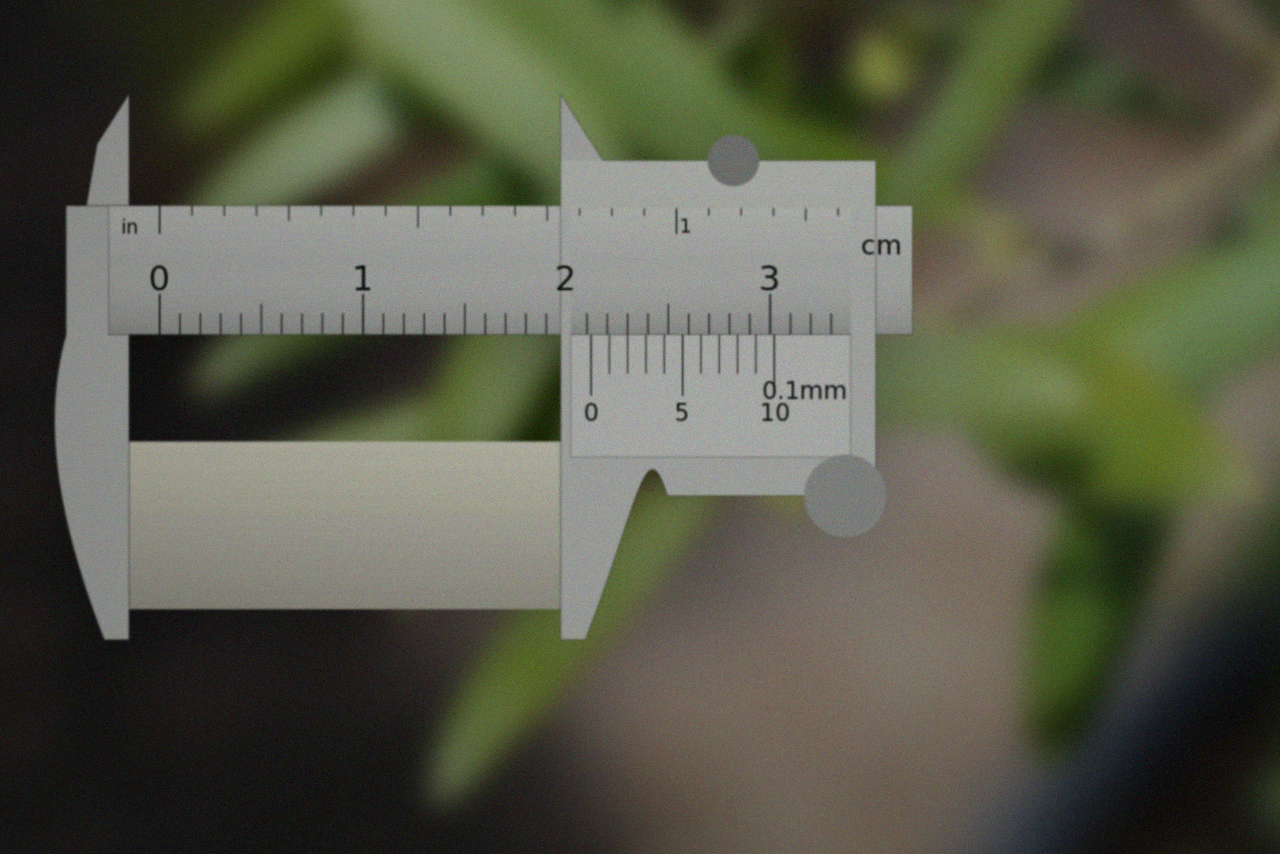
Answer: {"value": 21.2, "unit": "mm"}
